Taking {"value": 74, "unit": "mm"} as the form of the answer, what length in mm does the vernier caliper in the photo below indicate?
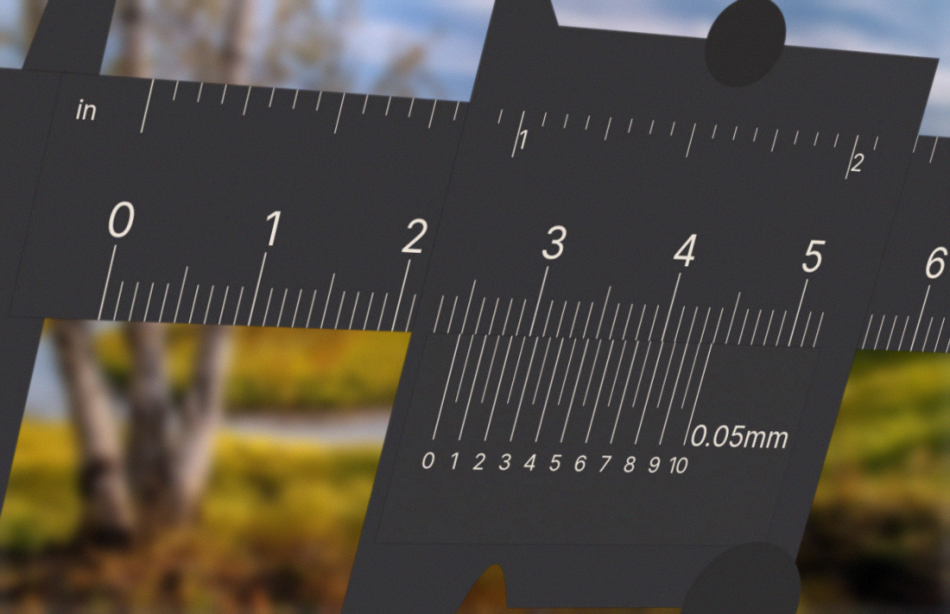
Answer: {"value": 24.9, "unit": "mm"}
